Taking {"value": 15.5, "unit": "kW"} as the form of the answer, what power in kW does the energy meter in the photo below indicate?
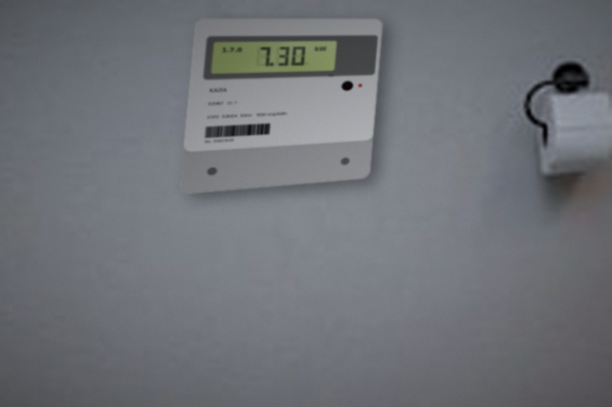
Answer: {"value": 7.30, "unit": "kW"}
